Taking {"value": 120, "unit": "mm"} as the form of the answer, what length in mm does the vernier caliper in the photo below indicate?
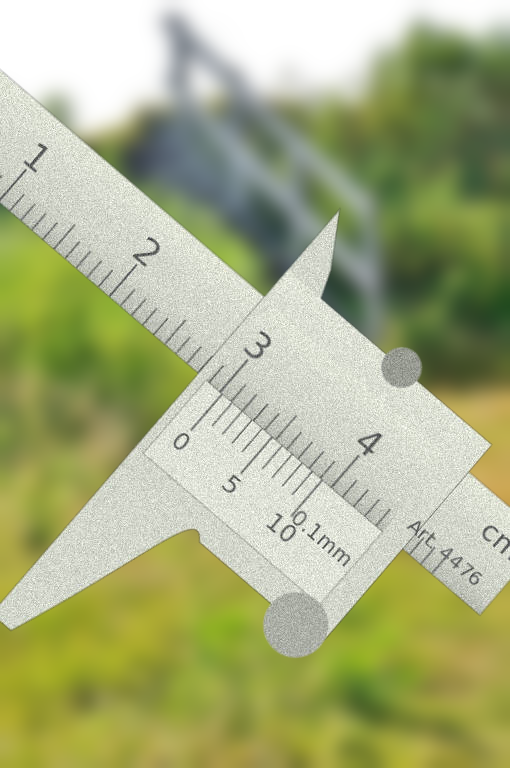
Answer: {"value": 30.2, "unit": "mm"}
